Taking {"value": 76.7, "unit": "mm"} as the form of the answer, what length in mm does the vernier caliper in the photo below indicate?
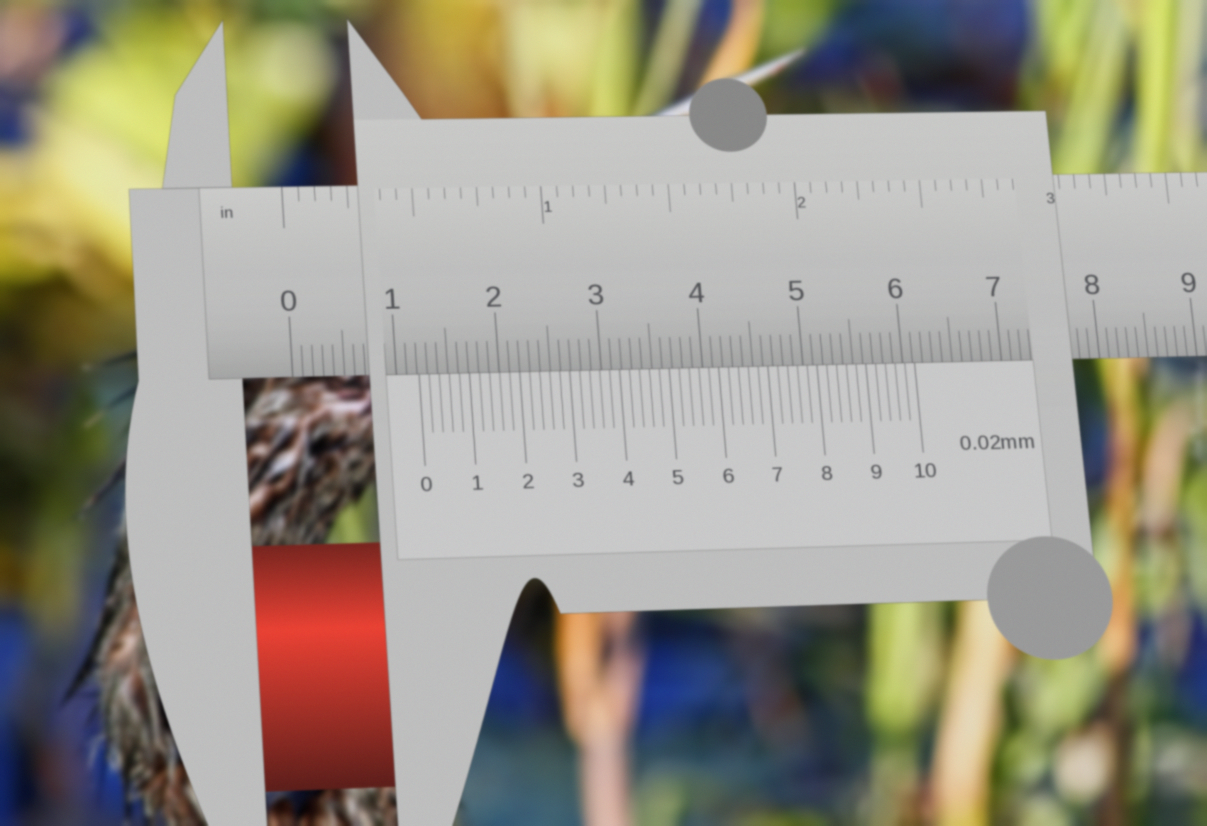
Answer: {"value": 12.2, "unit": "mm"}
